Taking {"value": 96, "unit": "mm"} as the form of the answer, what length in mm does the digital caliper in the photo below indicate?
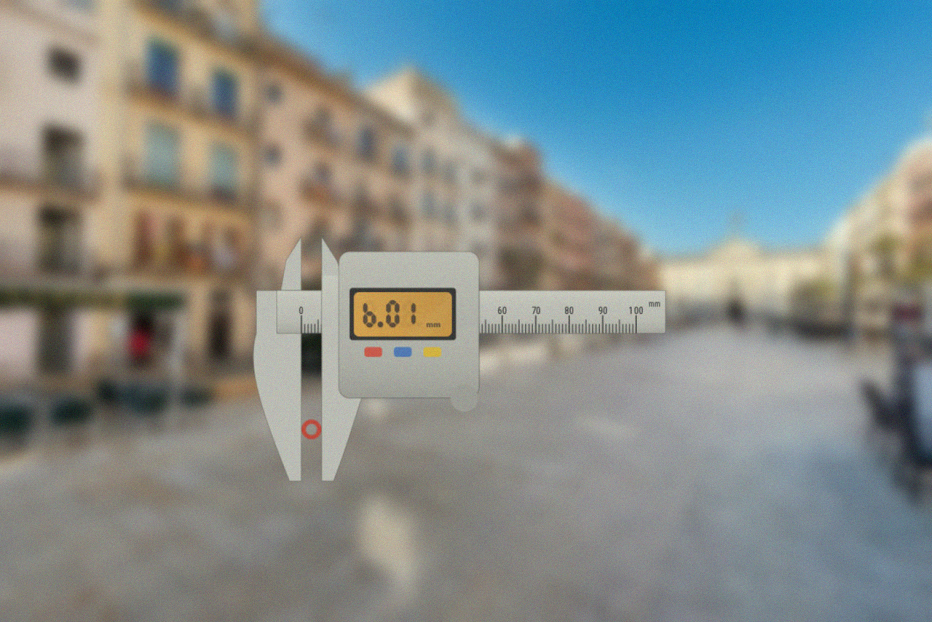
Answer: {"value": 6.01, "unit": "mm"}
